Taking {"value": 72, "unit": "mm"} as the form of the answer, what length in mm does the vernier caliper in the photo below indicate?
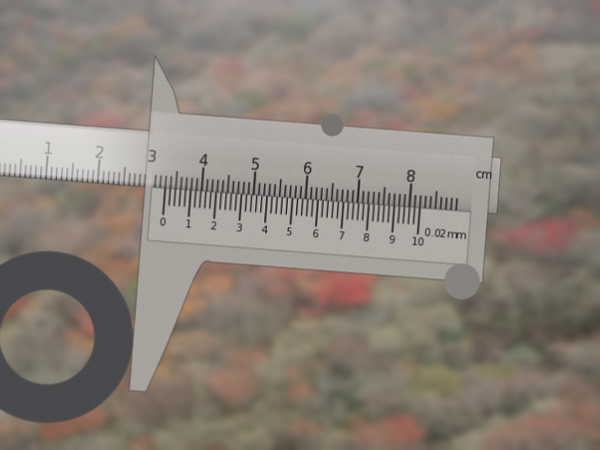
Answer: {"value": 33.0, "unit": "mm"}
